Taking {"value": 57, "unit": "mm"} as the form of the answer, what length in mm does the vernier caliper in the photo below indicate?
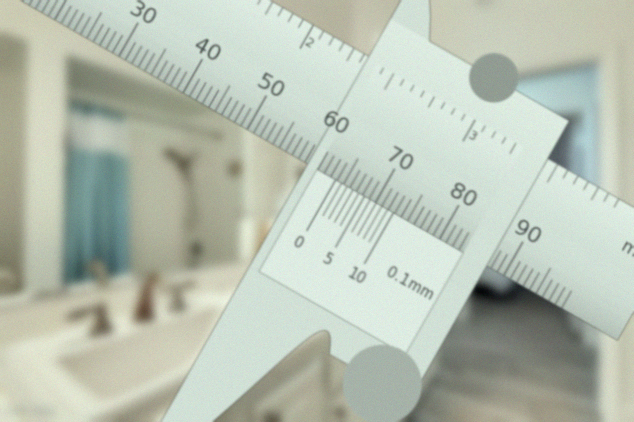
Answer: {"value": 63.8, "unit": "mm"}
